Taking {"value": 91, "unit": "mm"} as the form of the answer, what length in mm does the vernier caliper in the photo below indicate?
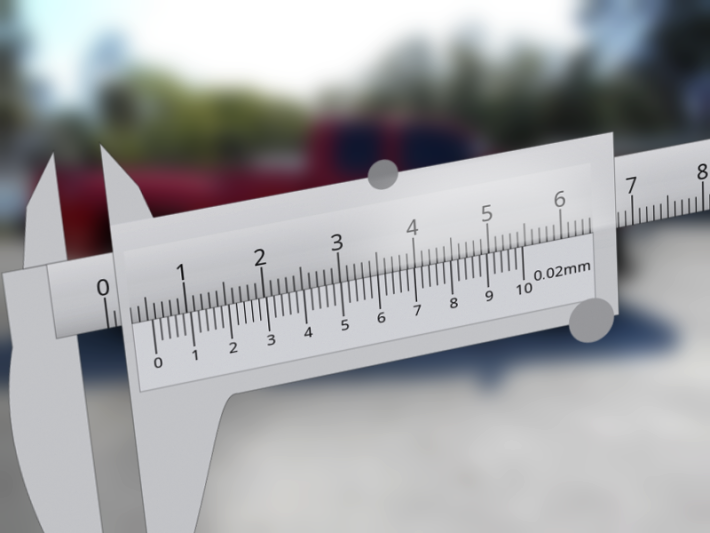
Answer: {"value": 5.6, "unit": "mm"}
